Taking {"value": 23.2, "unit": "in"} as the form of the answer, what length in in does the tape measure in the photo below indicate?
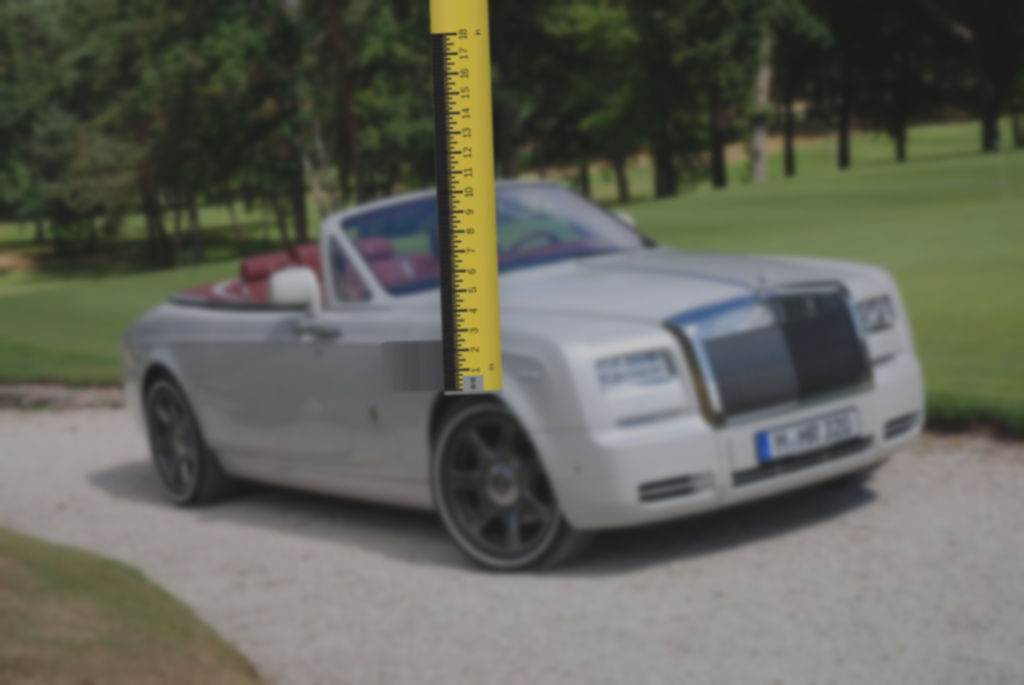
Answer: {"value": 2.5, "unit": "in"}
